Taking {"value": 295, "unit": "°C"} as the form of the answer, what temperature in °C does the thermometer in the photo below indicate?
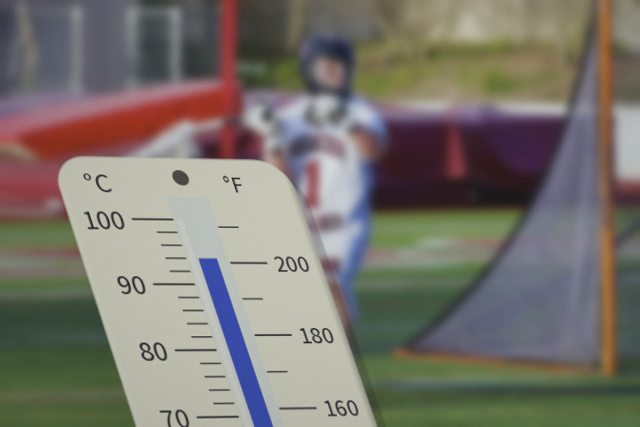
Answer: {"value": 94, "unit": "°C"}
